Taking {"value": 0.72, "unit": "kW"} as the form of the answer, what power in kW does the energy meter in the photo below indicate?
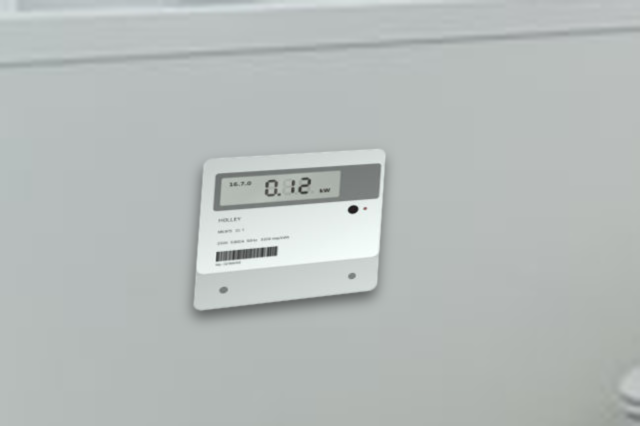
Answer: {"value": 0.12, "unit": "kW"}
